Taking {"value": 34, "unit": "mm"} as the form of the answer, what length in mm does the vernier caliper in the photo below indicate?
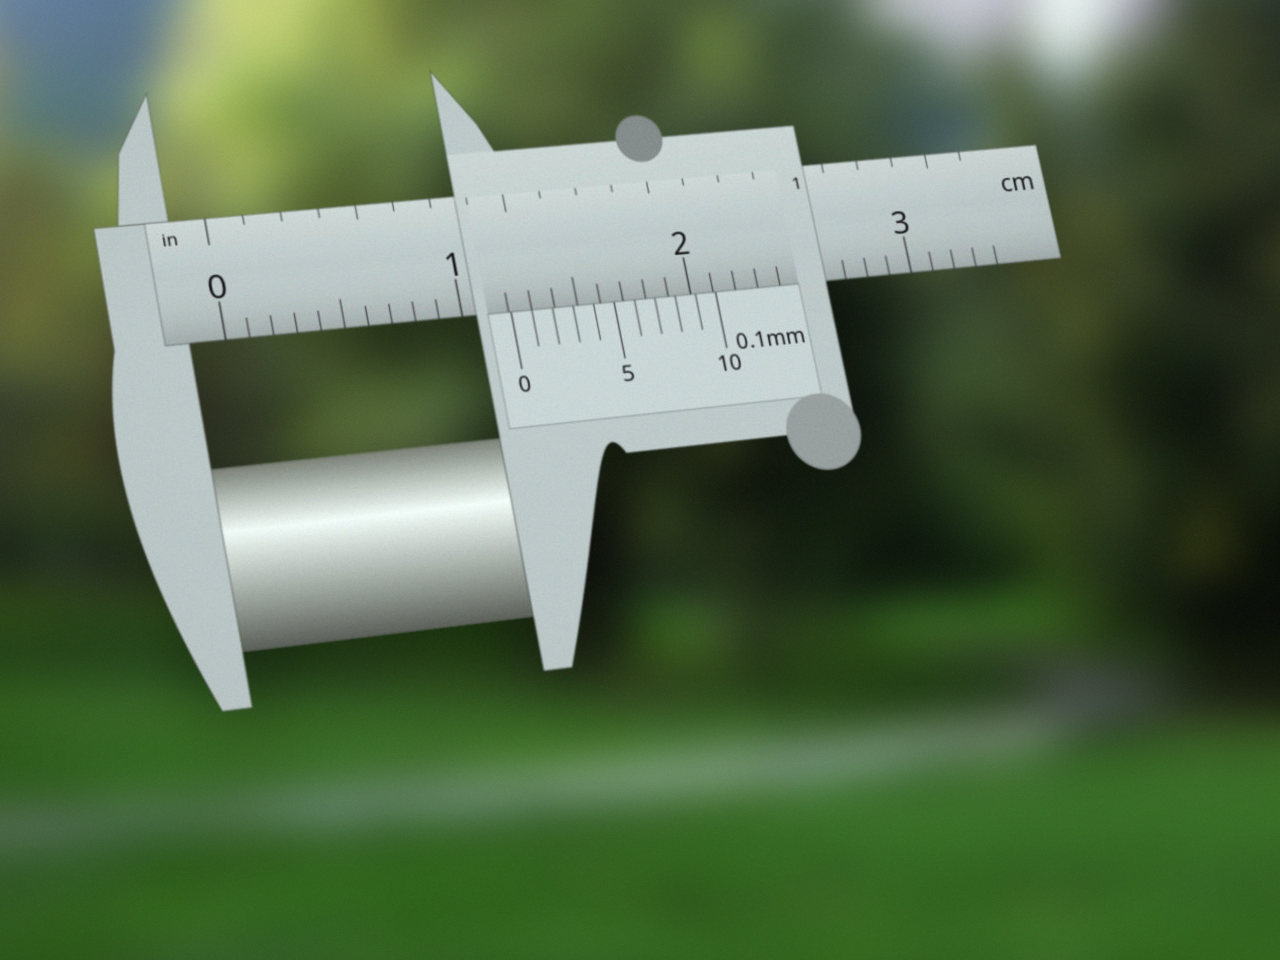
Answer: {"value": 12.1, "unit": "mm"}
